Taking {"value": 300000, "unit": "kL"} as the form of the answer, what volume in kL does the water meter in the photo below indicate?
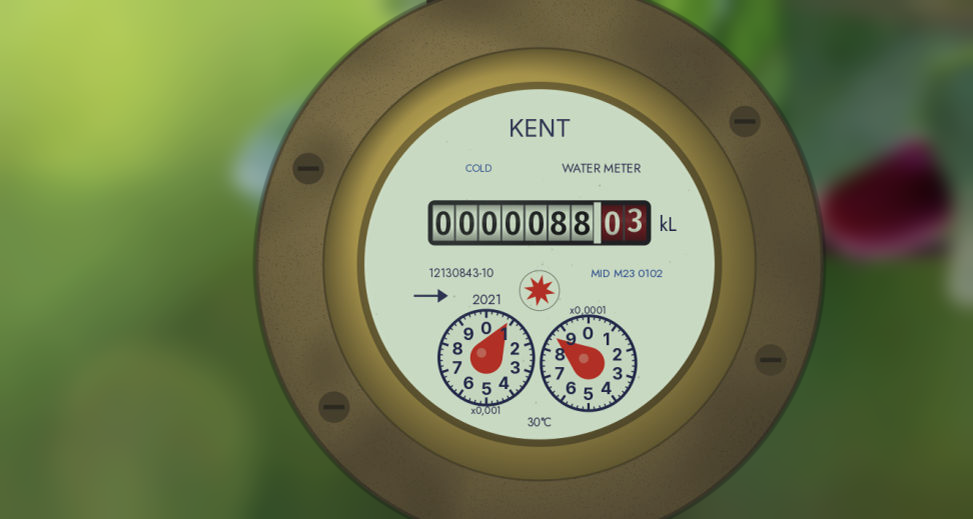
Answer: {"value": 88.0308, "unit": "kL"}
